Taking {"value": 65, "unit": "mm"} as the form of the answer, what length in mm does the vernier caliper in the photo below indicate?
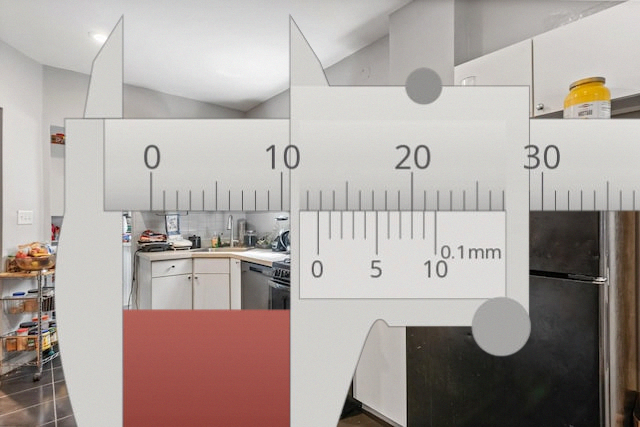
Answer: {"value": 12.8, "unit": "mm"}
